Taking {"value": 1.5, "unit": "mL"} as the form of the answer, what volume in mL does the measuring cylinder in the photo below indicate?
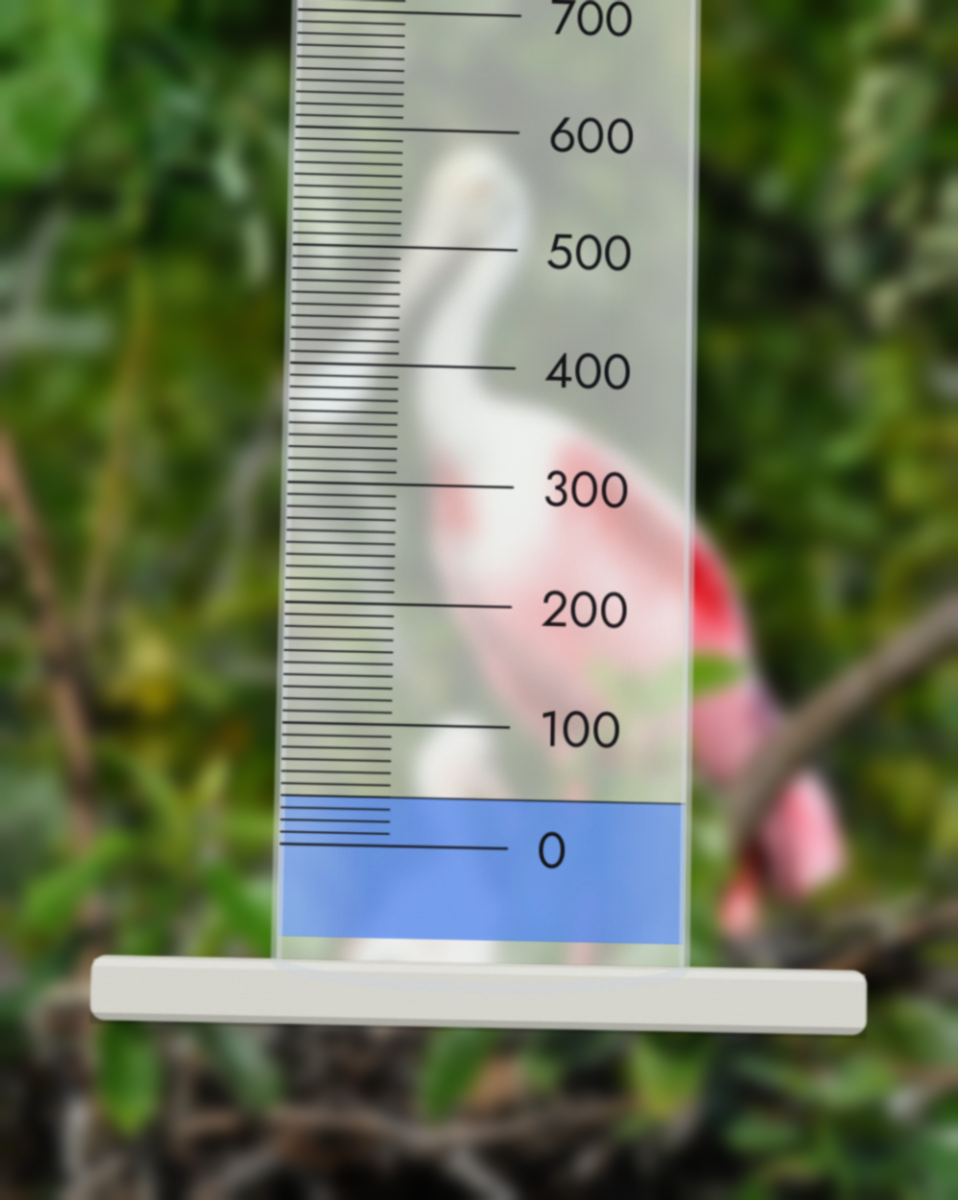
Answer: {"value": 40, "unit": "mL"}
